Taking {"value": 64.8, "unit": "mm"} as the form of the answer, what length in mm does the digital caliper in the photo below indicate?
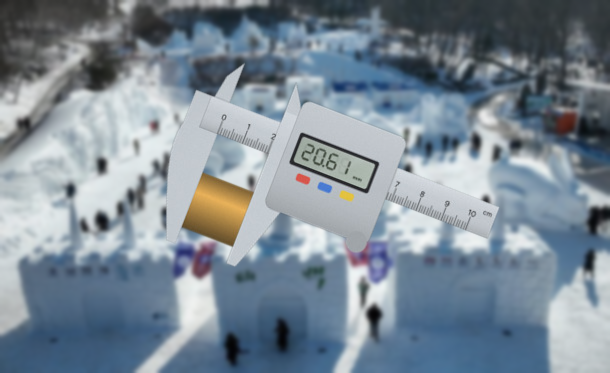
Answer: {"value": 20.61, "unit": "mm"}
